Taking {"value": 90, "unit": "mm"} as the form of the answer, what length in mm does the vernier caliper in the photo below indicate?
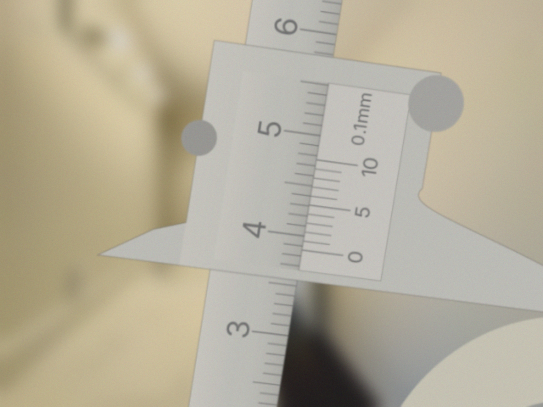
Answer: {"value": 38.6, "unit": "mm"}
